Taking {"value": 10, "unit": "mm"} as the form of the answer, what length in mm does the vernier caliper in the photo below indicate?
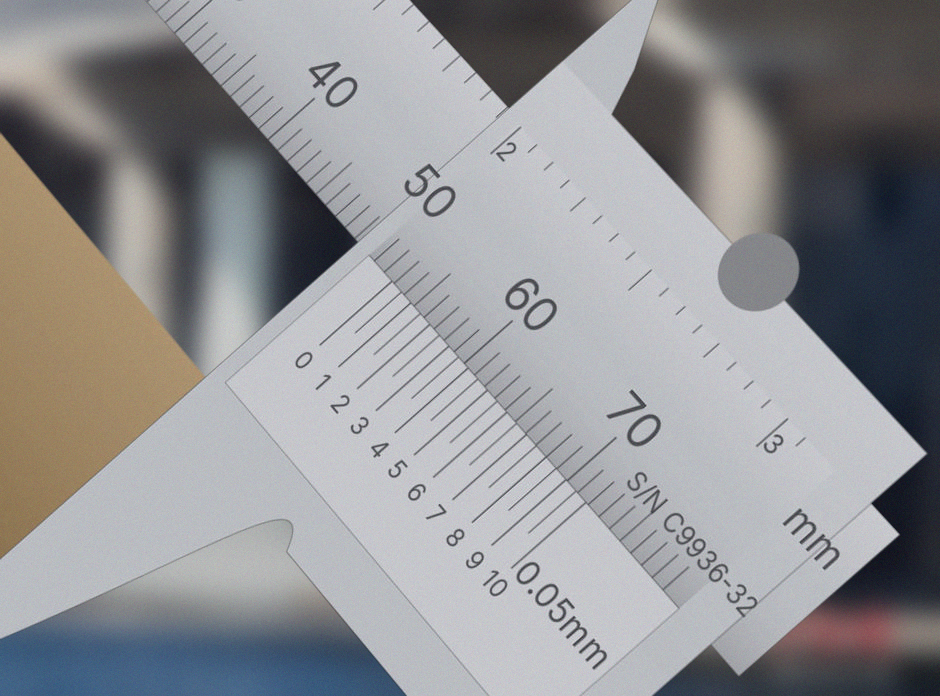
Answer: {"value": 52.8, "unit": "mm"}
